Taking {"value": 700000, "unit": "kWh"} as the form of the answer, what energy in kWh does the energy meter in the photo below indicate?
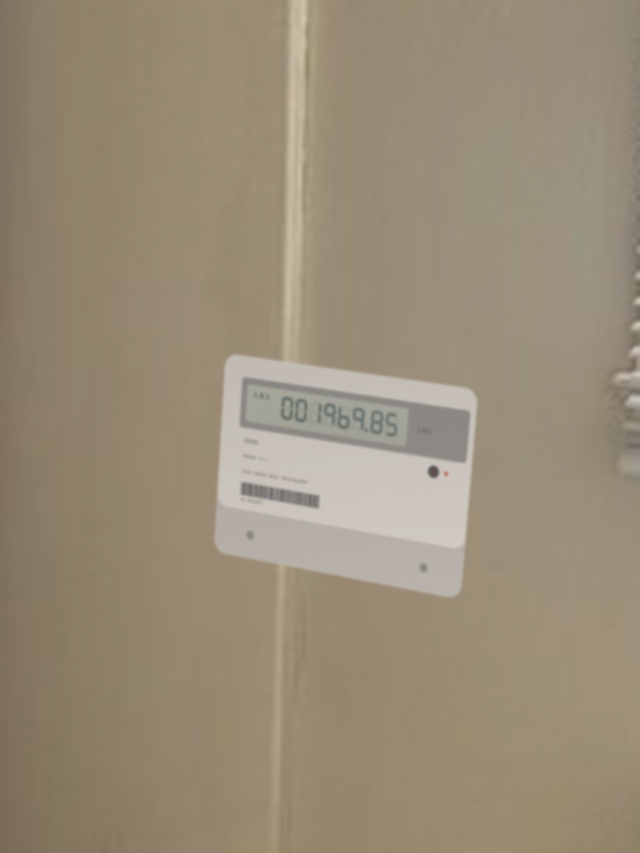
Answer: {"value": 1969.85, "unit": "kWh"}
